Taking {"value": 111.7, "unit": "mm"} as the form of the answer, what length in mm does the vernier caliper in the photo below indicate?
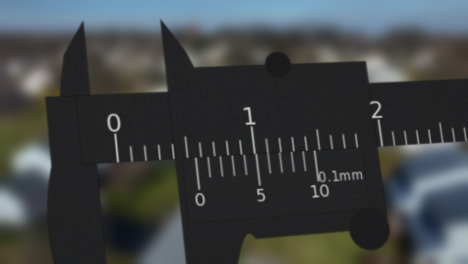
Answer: {"value": 5.6, "unit": "mm"}
